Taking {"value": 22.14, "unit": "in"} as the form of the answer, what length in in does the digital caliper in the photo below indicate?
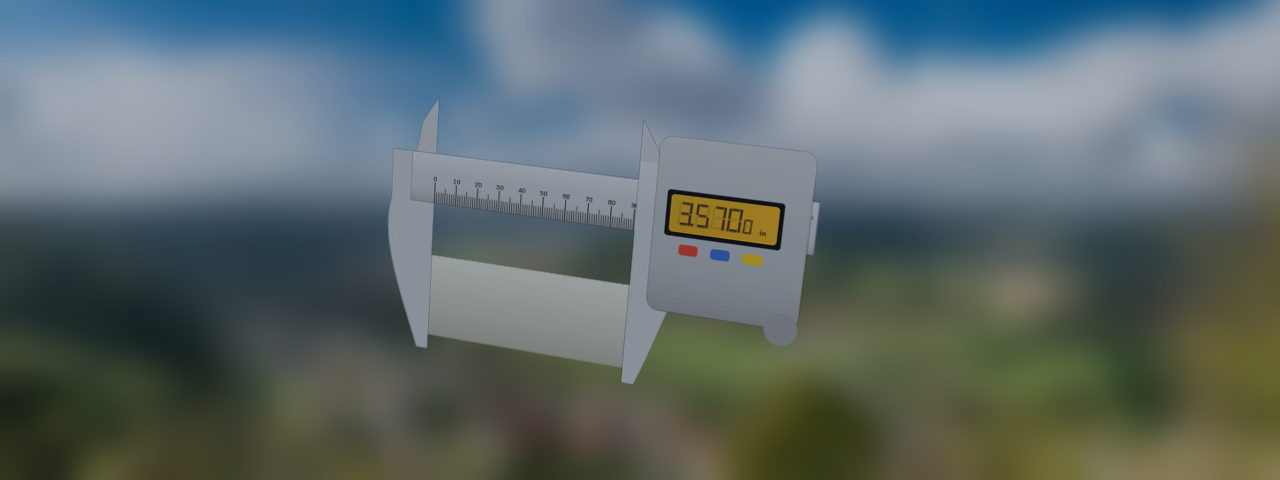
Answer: {"value": 3.5700, "unit": "in"}
